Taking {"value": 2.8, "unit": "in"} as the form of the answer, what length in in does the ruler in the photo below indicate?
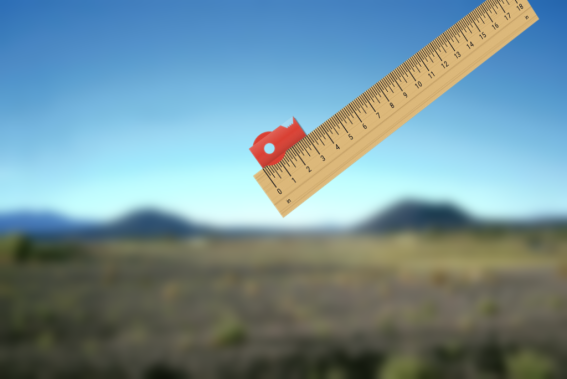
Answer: {"value": 3, "unit": "in"}
